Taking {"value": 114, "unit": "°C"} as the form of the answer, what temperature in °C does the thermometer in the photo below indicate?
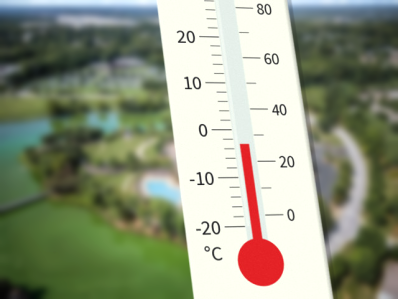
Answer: {"value": -3, "unit": "°C"}
